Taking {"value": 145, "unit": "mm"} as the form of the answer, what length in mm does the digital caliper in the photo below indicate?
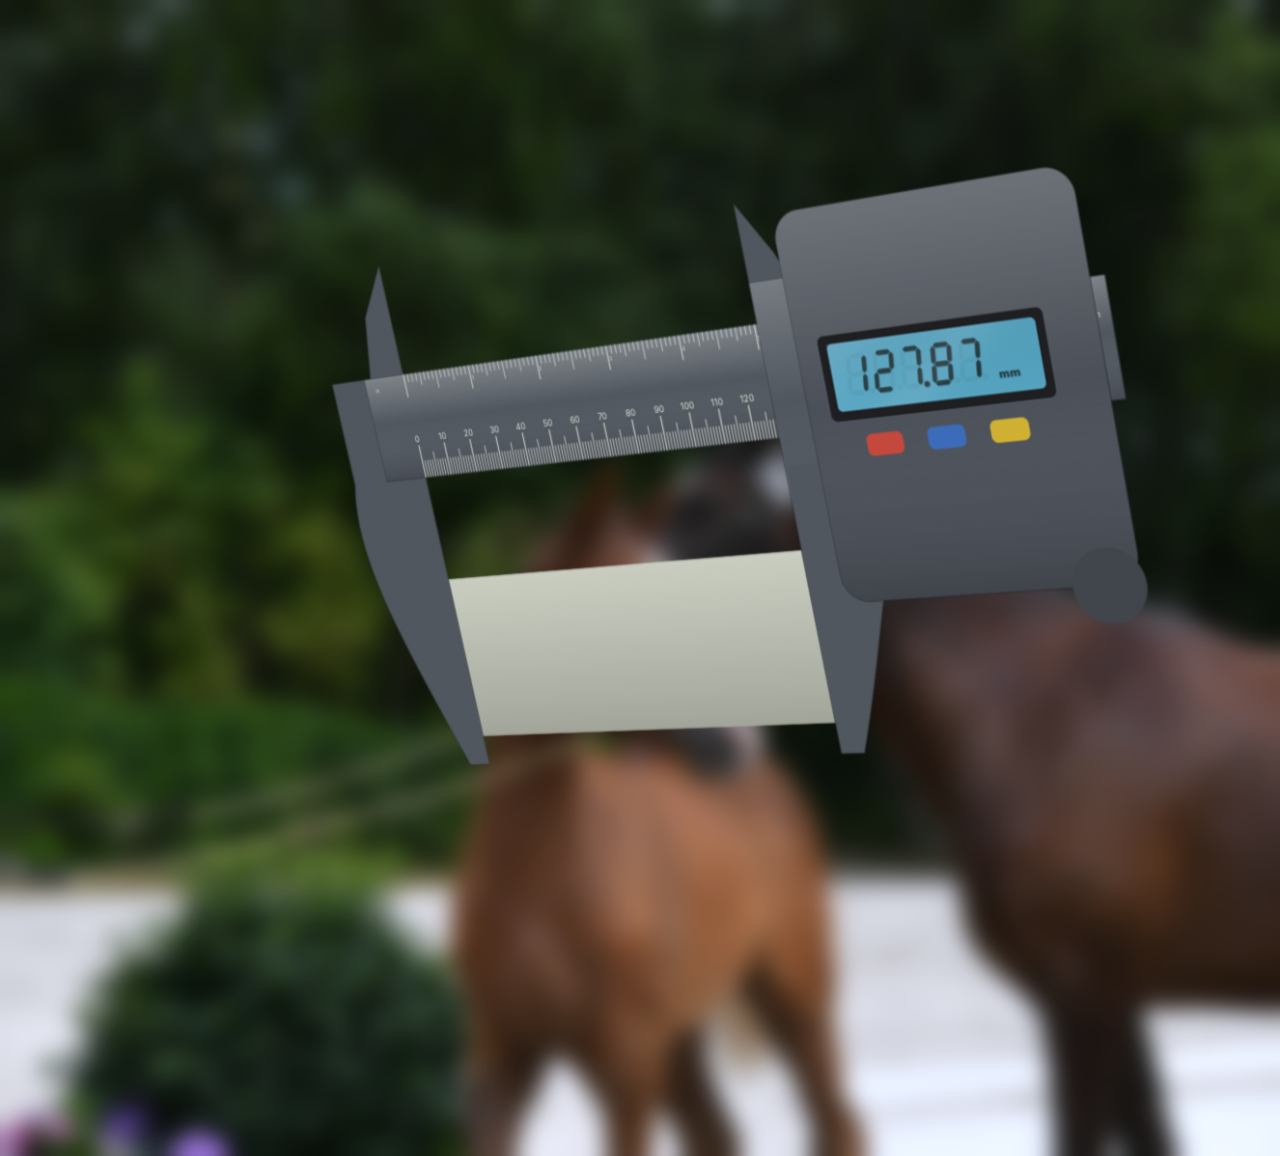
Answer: {"value": 127.87, "unit": "mm"}
